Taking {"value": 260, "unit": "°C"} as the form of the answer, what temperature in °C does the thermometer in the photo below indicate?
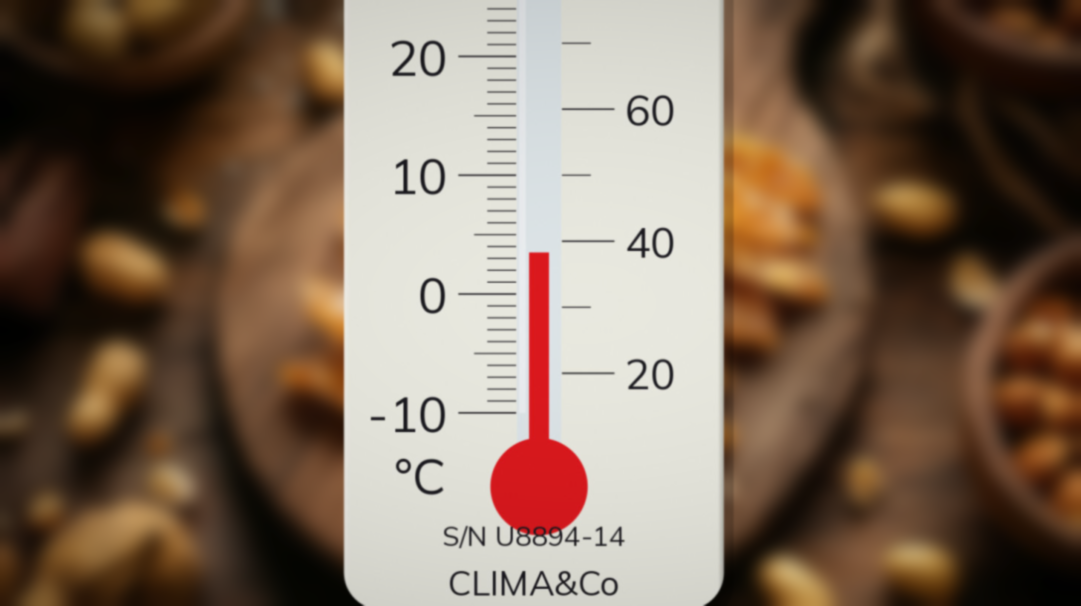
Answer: {"value": 3.5, "unit": "°C"}
